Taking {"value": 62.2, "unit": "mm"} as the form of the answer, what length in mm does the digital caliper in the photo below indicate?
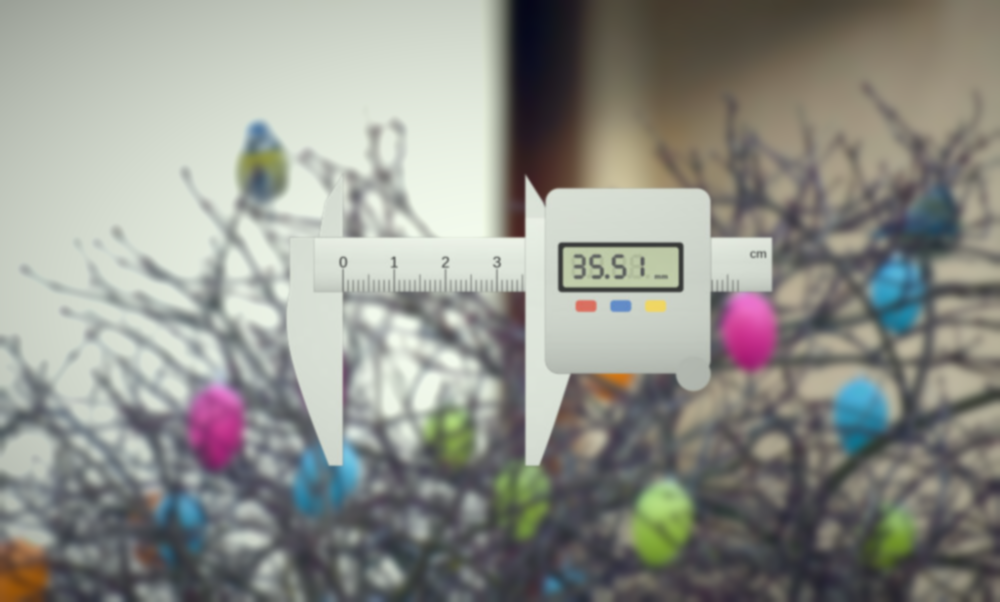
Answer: {"value": 35.51, "unit": "mm"}
